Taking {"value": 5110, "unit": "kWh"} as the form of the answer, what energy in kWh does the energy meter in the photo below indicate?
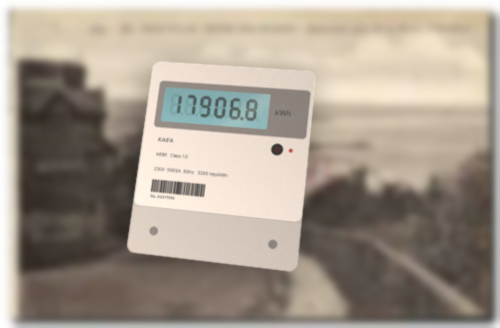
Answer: {"value": 17906.8, "unit": "kWh"}
